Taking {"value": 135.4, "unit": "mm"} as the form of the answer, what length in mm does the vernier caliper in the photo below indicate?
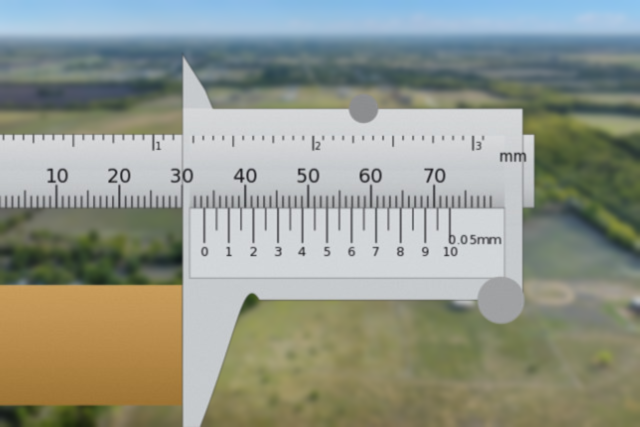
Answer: {"value": 33.5, "unit": "mm"}
